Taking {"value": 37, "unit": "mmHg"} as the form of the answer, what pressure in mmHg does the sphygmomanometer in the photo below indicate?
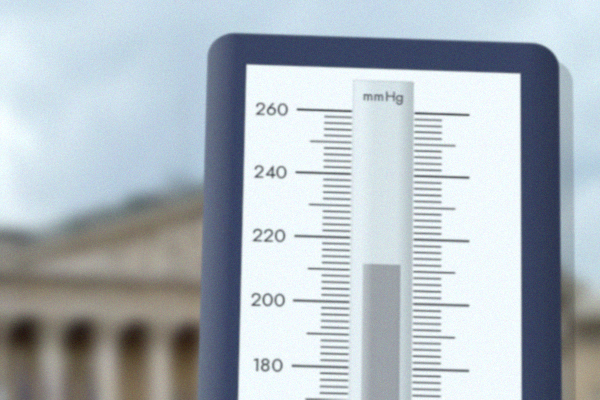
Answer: {"value": 212, "unit": "mmHg"}
